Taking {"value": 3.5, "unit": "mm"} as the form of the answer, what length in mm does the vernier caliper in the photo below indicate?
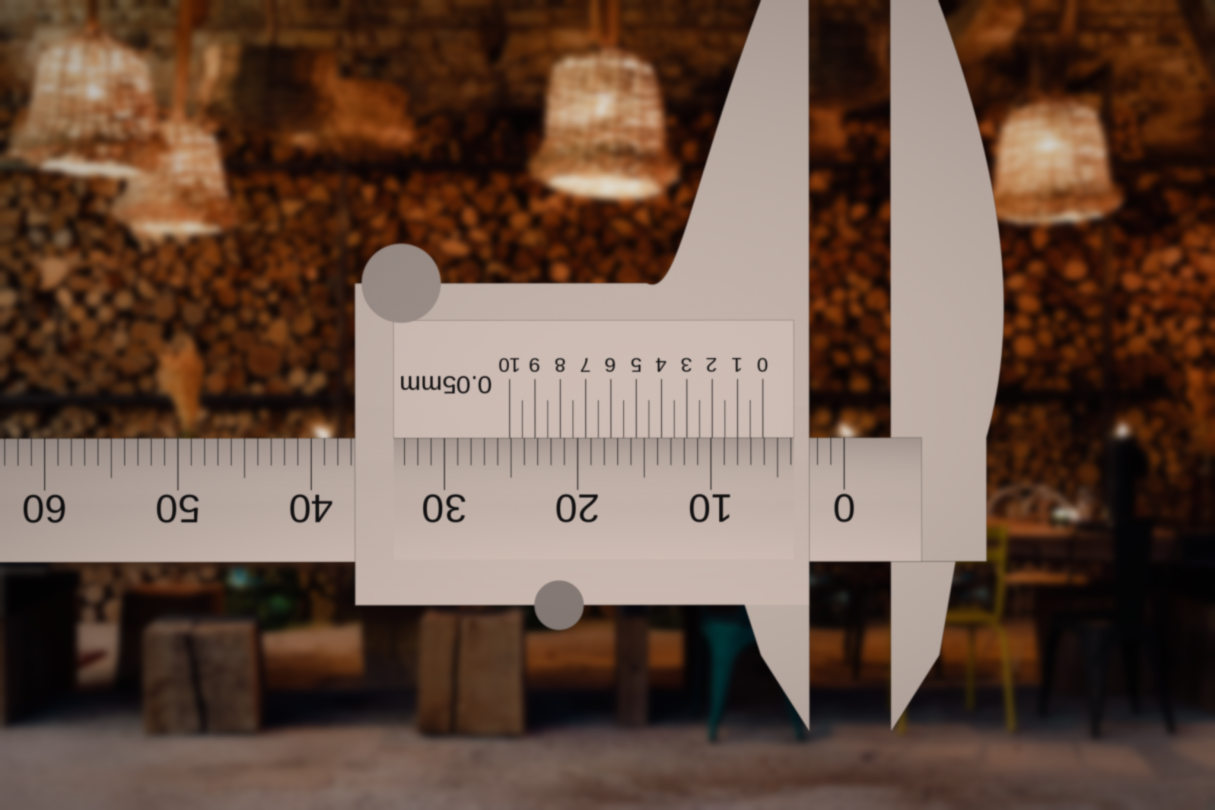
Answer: {"value": 6.1, "unit": "mm"}
